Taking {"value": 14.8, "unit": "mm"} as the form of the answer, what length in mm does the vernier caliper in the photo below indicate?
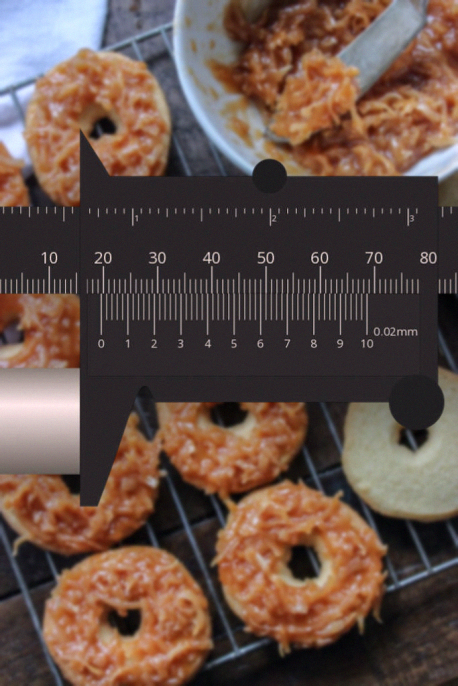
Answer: {"value": 19.6, "unit": "mm"}
